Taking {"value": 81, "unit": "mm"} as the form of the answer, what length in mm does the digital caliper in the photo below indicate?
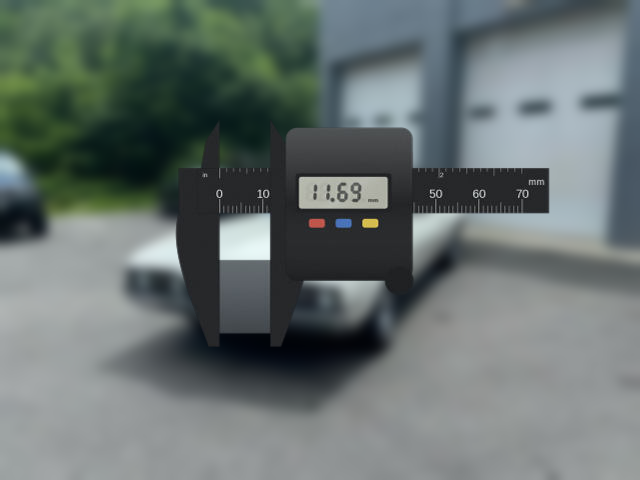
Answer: {"value": 11.69, "unit": "mm"}
